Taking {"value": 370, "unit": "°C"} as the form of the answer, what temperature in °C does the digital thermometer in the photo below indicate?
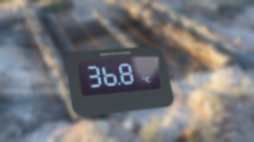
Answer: {"value": 36.8, "unit": "°C"}
